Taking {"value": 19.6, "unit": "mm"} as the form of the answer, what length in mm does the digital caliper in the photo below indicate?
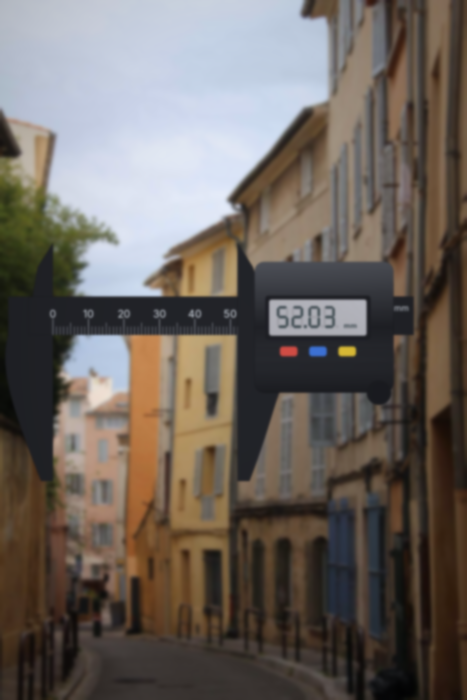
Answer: {"value": 52.03, "unit": "mm"}
